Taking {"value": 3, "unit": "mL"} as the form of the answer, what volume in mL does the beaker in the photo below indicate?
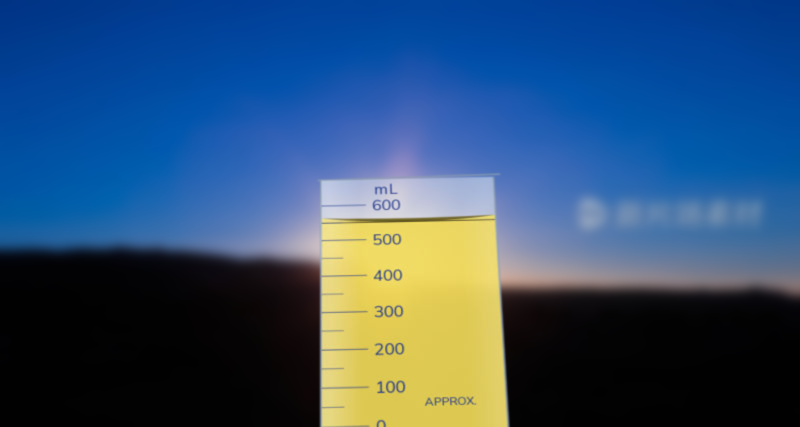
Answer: {"value": 550, "unit": "mL"}
